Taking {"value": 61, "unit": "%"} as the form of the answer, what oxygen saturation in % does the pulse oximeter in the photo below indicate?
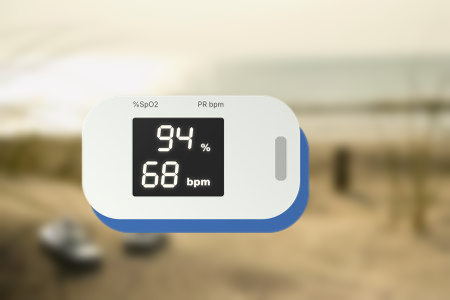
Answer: {"value": 94, "unit": "%"}
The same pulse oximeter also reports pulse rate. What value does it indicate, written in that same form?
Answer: {"value": 68, "unit": "bpm"}
